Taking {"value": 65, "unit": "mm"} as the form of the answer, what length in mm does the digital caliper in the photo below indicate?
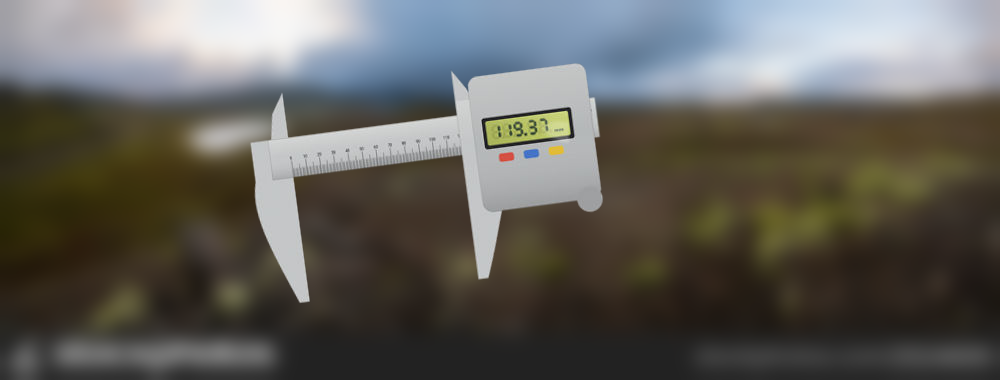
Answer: {"value": 119.37, "unit": "mm"}
